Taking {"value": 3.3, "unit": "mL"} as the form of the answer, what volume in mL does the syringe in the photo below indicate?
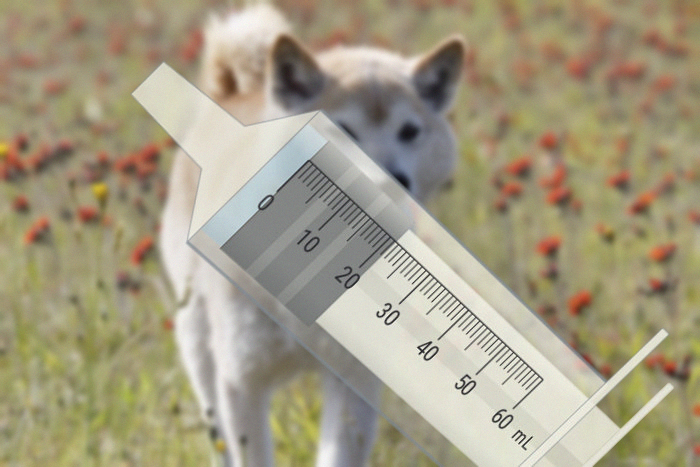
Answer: {"value": 0, "unit": "mL"}
